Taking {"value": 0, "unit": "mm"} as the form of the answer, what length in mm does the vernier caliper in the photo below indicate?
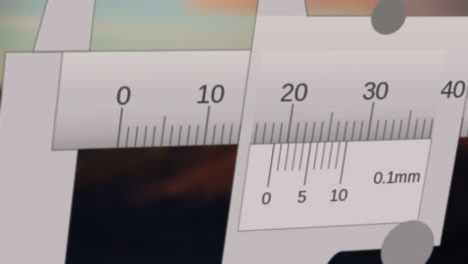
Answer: {"value": 18.4, "unit": "mm"}
